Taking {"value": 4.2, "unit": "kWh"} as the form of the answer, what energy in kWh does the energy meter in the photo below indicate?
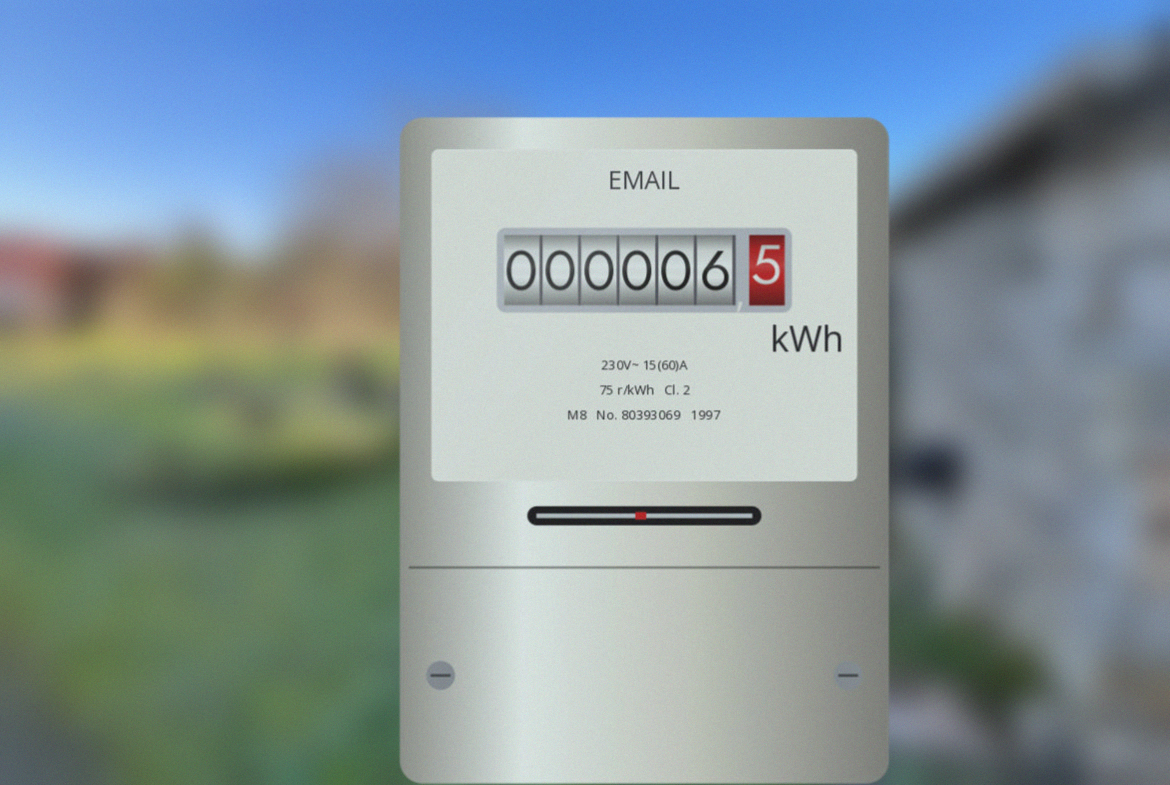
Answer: {"value": 6.5, "unit": "kWh"}
